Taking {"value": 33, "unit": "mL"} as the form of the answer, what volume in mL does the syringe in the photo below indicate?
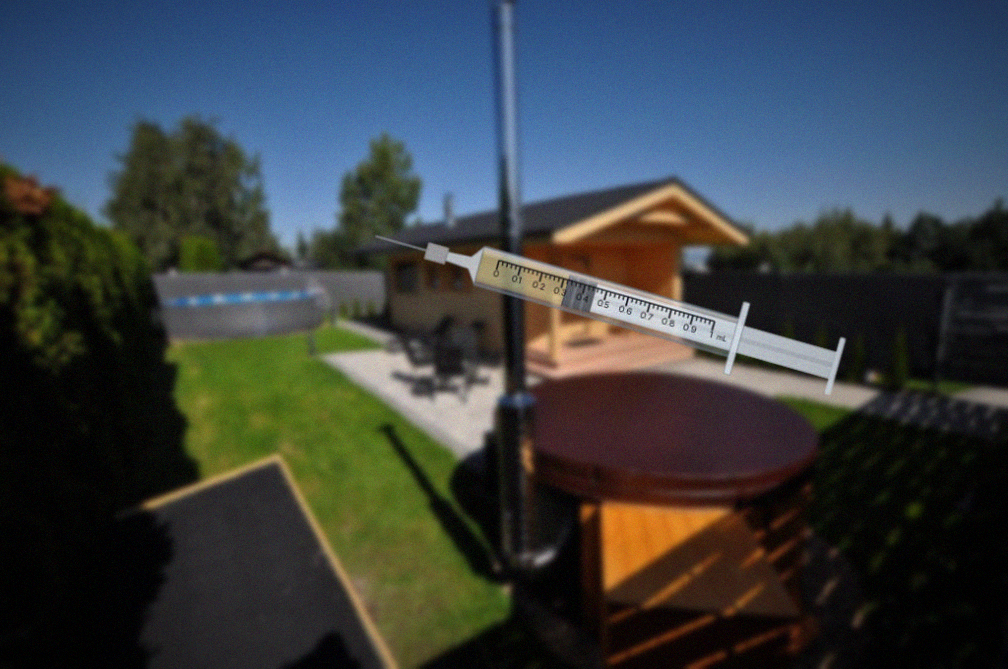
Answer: {"value": 0.32, "unit": "mL"}
